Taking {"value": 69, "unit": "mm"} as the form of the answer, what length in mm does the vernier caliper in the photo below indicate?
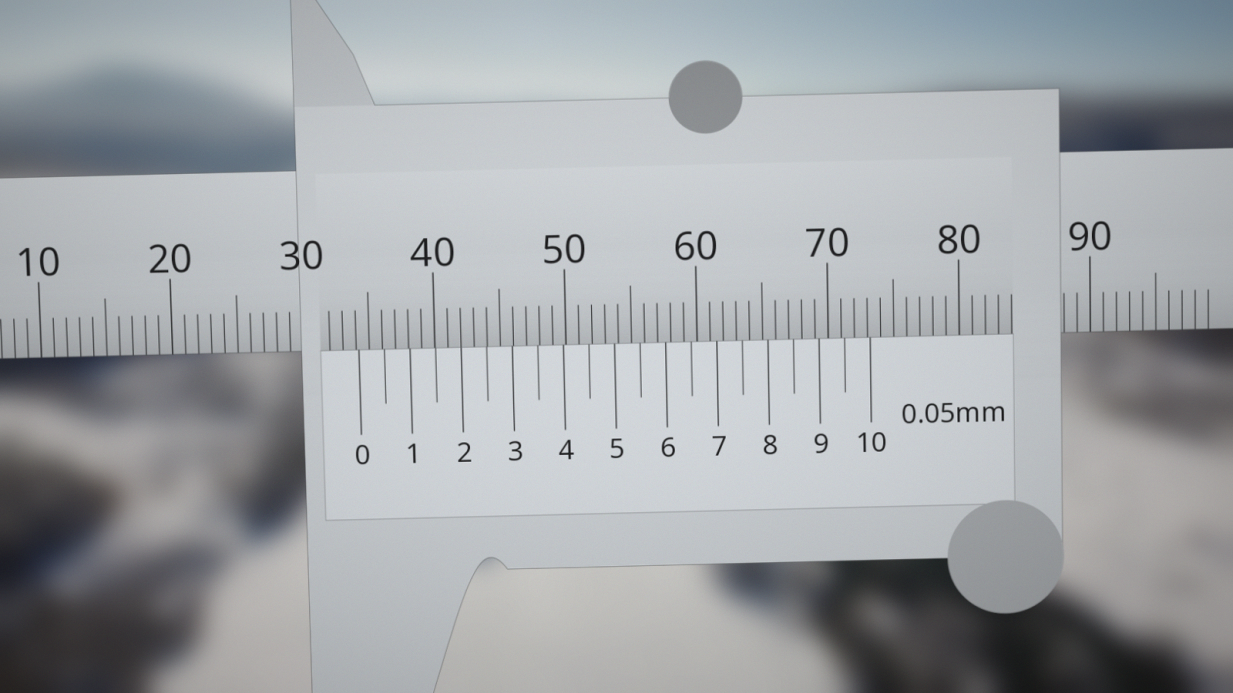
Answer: {"value": 34.2, "unit": "mm"}
